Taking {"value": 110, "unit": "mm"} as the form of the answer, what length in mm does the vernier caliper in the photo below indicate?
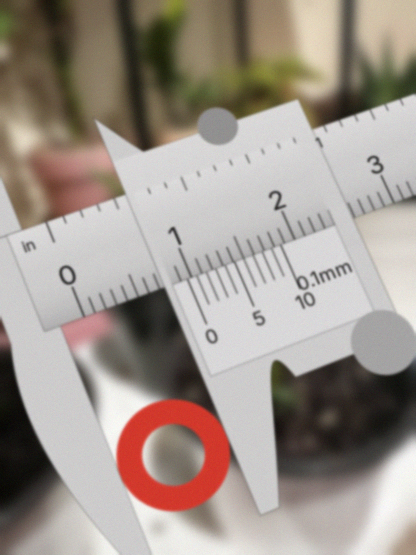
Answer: {"value": 9.6, "unit": "mm"}
